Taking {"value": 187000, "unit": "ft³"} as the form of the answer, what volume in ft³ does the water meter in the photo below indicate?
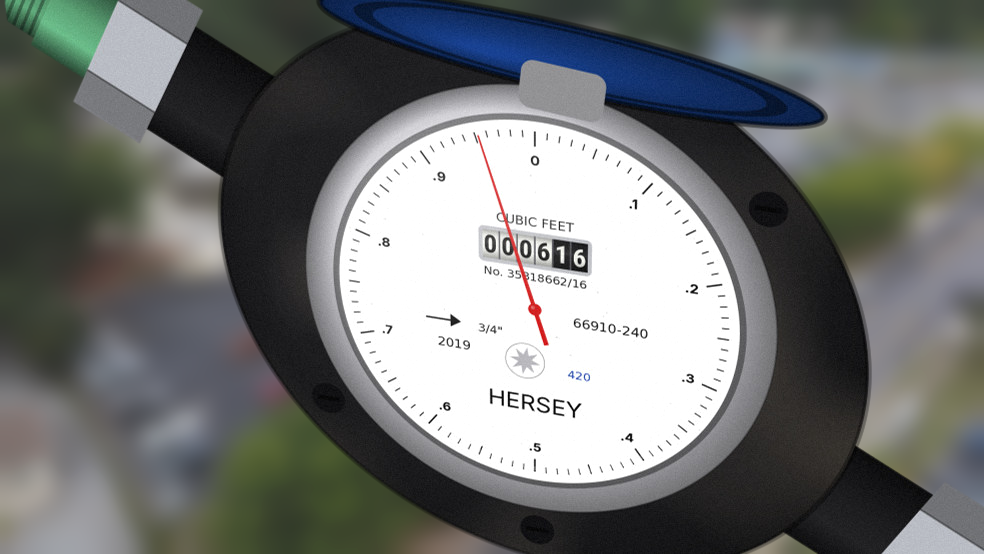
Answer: {"value": 615.95, "unit": "ft³"}
